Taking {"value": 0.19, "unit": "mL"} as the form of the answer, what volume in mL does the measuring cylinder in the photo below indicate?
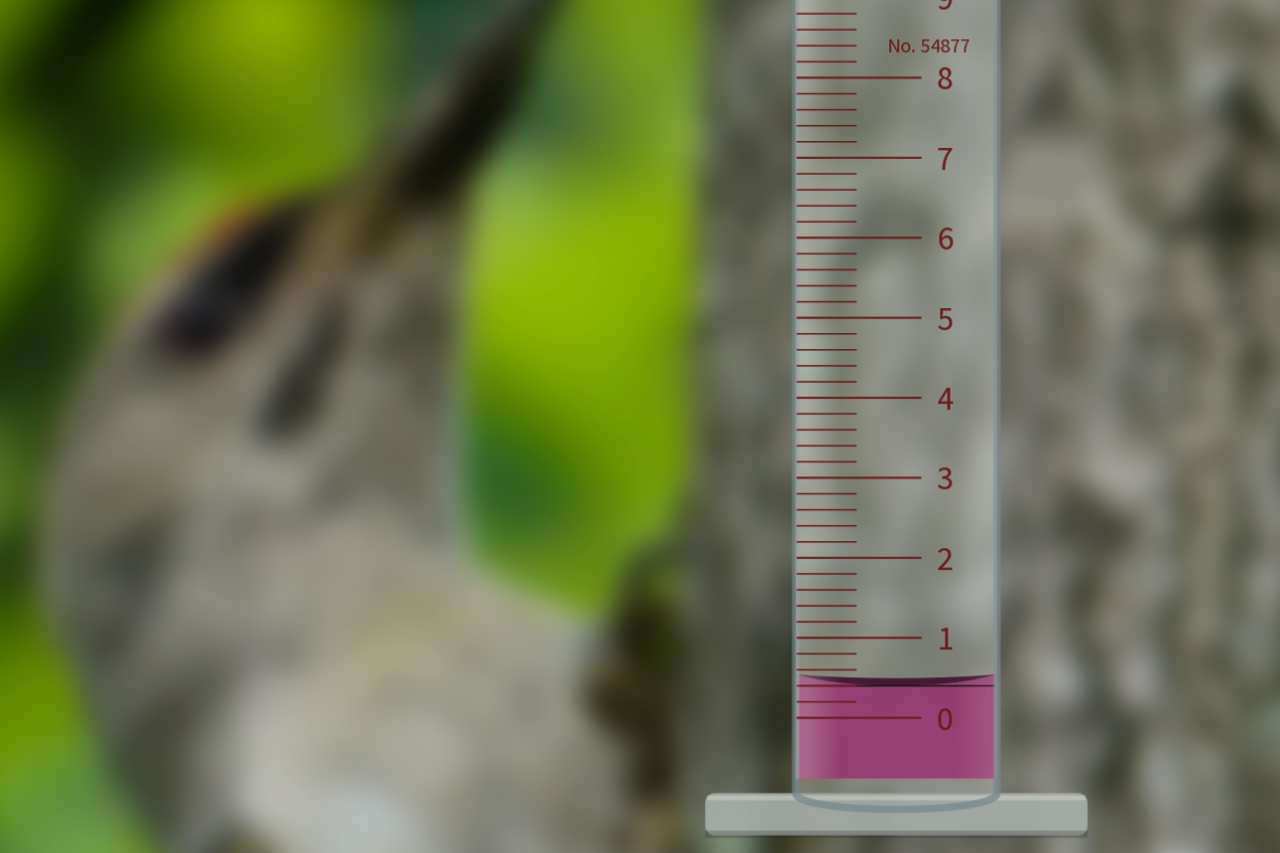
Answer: {"value": 0.4, "unit": "mL"}
